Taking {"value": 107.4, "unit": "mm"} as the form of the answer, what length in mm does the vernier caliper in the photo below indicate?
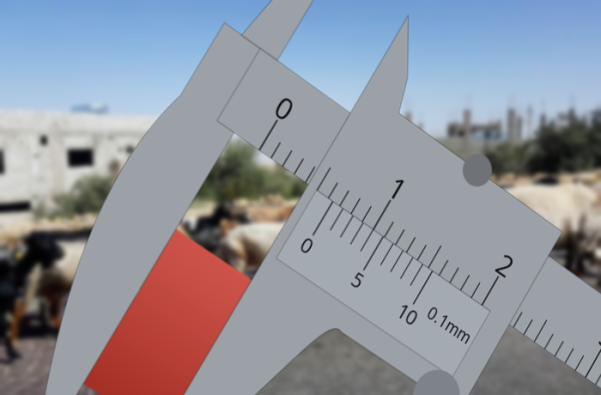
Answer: {"value": 6.4, "unit": "mm"}
